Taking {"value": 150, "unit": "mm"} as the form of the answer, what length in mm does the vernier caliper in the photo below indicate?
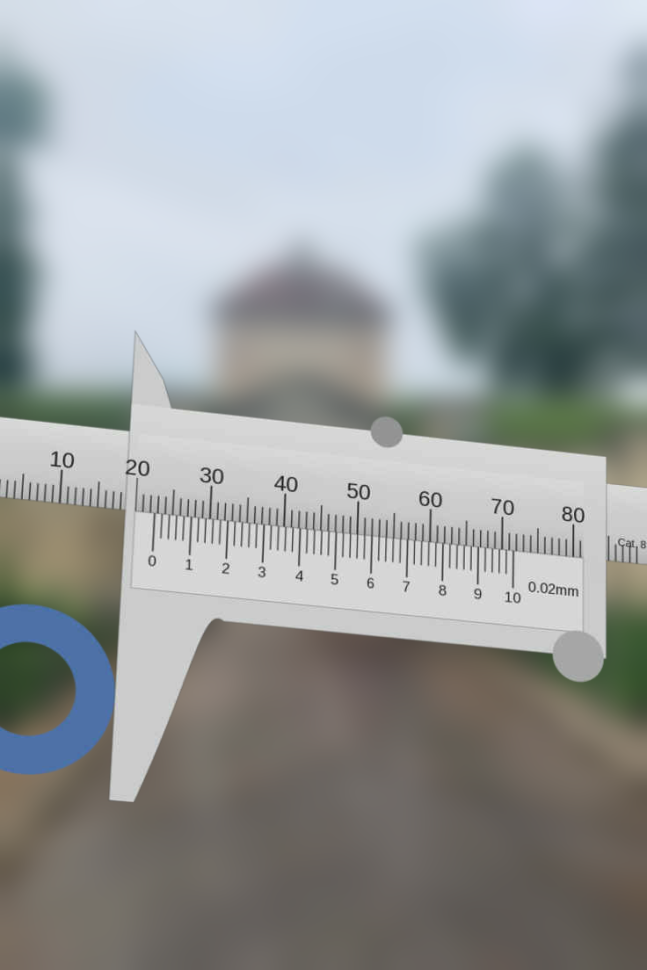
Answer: {"value": 22.6, "unit": "mm"}
